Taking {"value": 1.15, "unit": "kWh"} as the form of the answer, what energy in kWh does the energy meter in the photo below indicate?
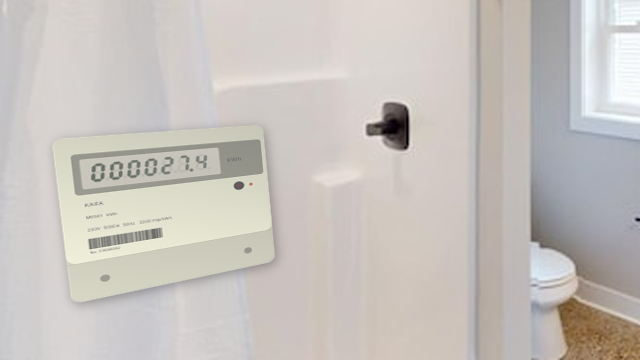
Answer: {"value": 27.4, "unit": "kWh"}
